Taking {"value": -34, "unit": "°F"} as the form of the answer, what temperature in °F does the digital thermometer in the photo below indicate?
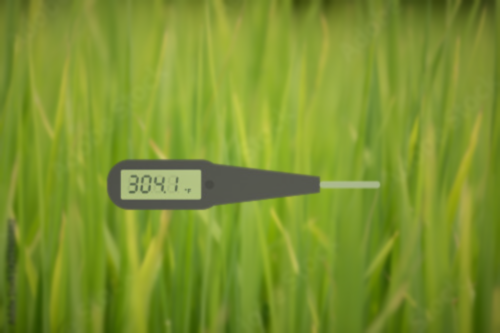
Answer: {"value": 304.1, "unit": "°F"}
